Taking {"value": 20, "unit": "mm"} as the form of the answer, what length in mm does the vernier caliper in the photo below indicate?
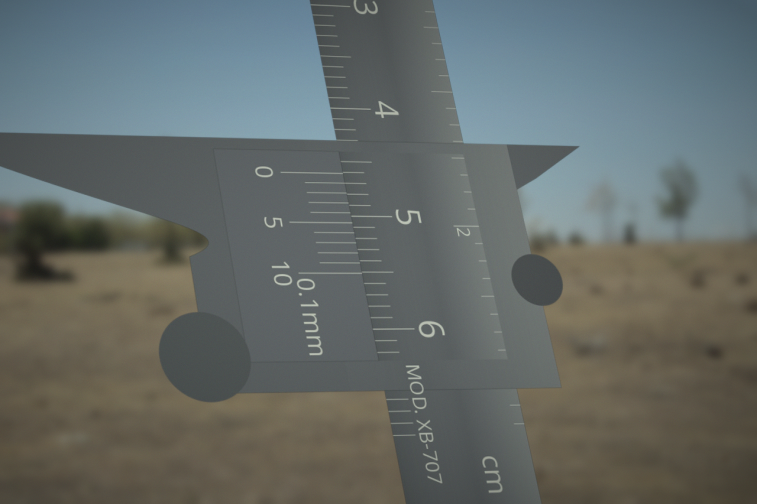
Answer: {"value": 46.1, "unit": "mm"}
